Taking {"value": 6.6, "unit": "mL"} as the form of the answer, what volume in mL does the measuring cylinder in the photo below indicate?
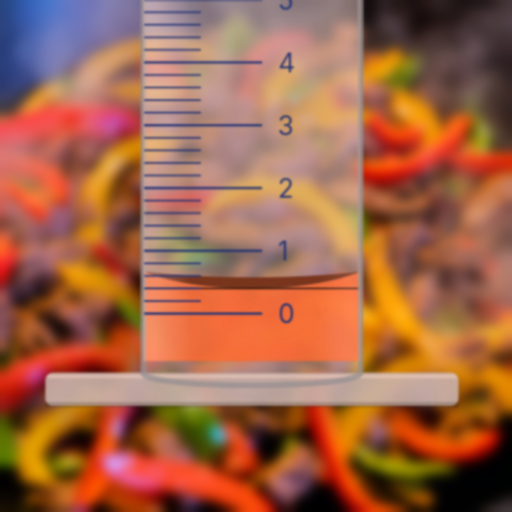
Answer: {"value": 0.4, "unit": "mL"}
